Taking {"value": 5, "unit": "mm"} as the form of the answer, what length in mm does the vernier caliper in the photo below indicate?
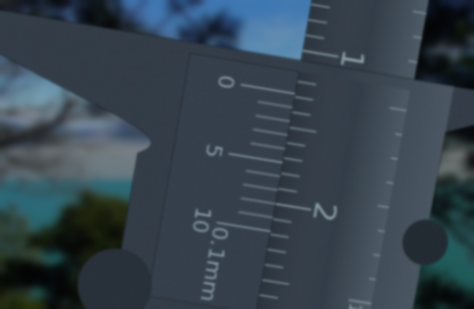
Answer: {"value": 12.8, "unit": "mm"}
